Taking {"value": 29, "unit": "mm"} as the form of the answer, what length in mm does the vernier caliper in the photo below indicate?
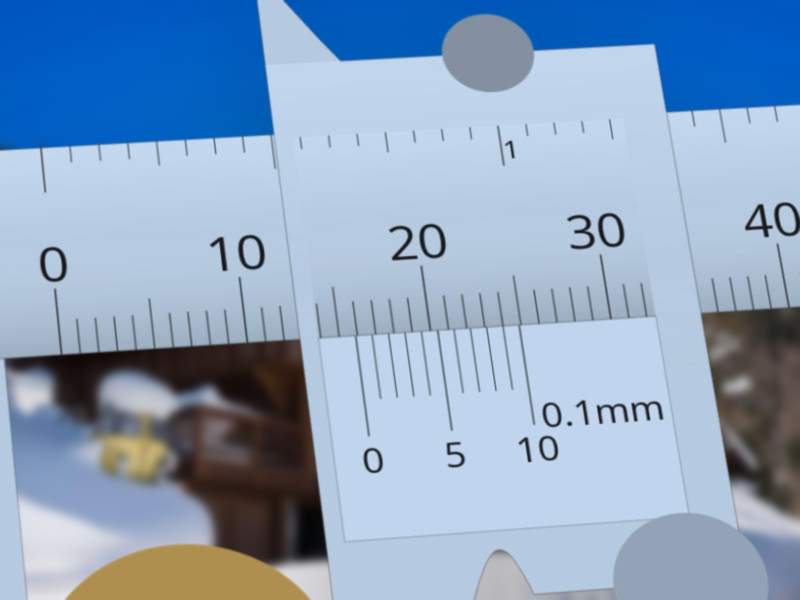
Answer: {"value": 15.9, "unit": "mm"}
